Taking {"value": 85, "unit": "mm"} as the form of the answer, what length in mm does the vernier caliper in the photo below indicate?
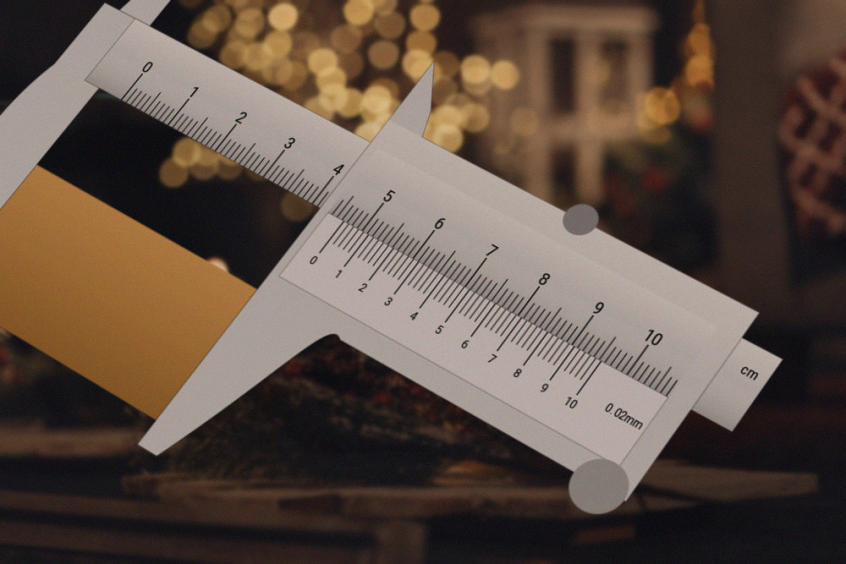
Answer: {"value": 46.4, "unit": "mm"}
